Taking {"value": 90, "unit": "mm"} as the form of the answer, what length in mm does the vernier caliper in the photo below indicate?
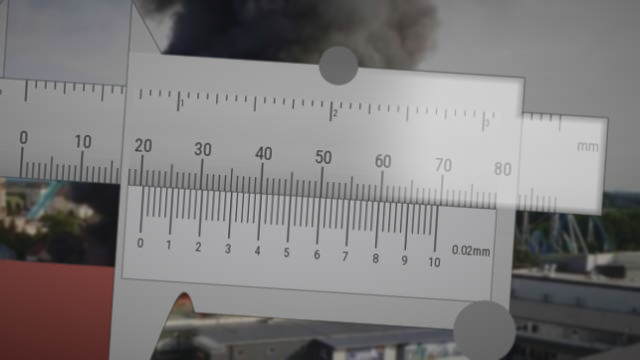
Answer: {"value": 20.5, "unit": "mm"}
